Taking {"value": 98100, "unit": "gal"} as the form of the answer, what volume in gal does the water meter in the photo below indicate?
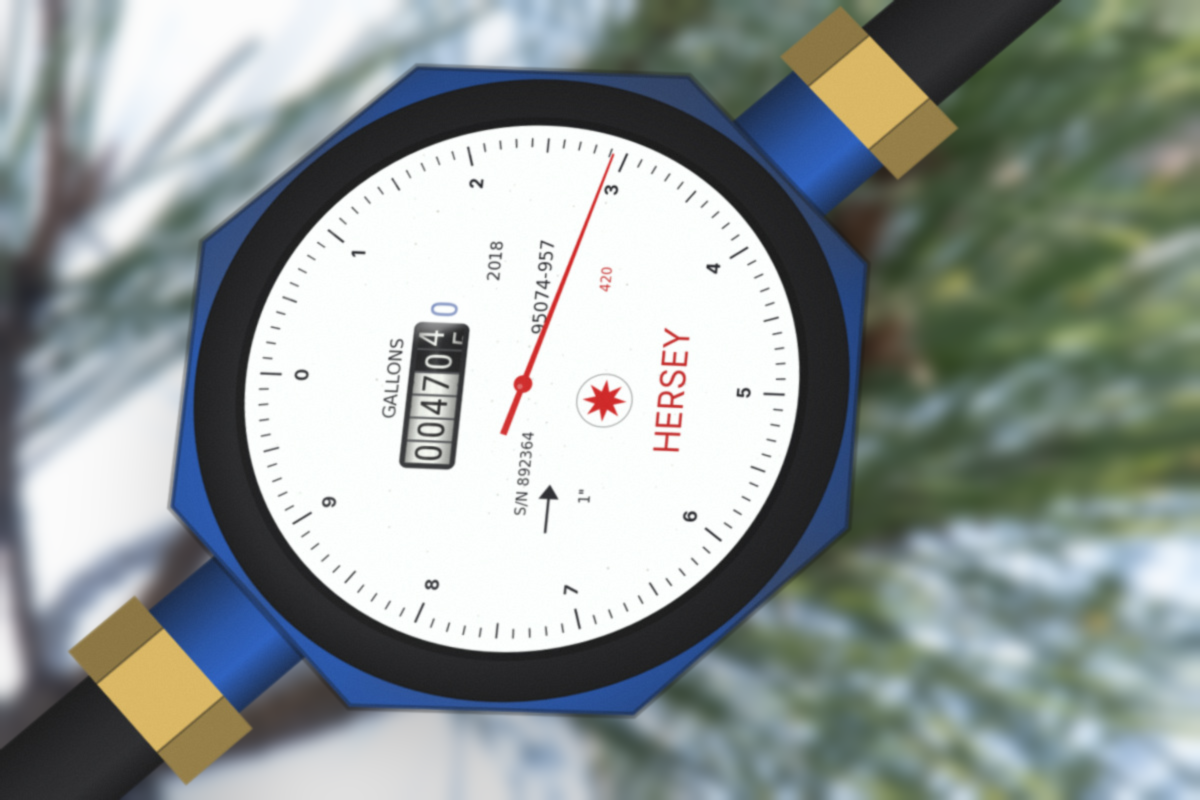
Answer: {"value": 47042.9, "unit": "gal"}
